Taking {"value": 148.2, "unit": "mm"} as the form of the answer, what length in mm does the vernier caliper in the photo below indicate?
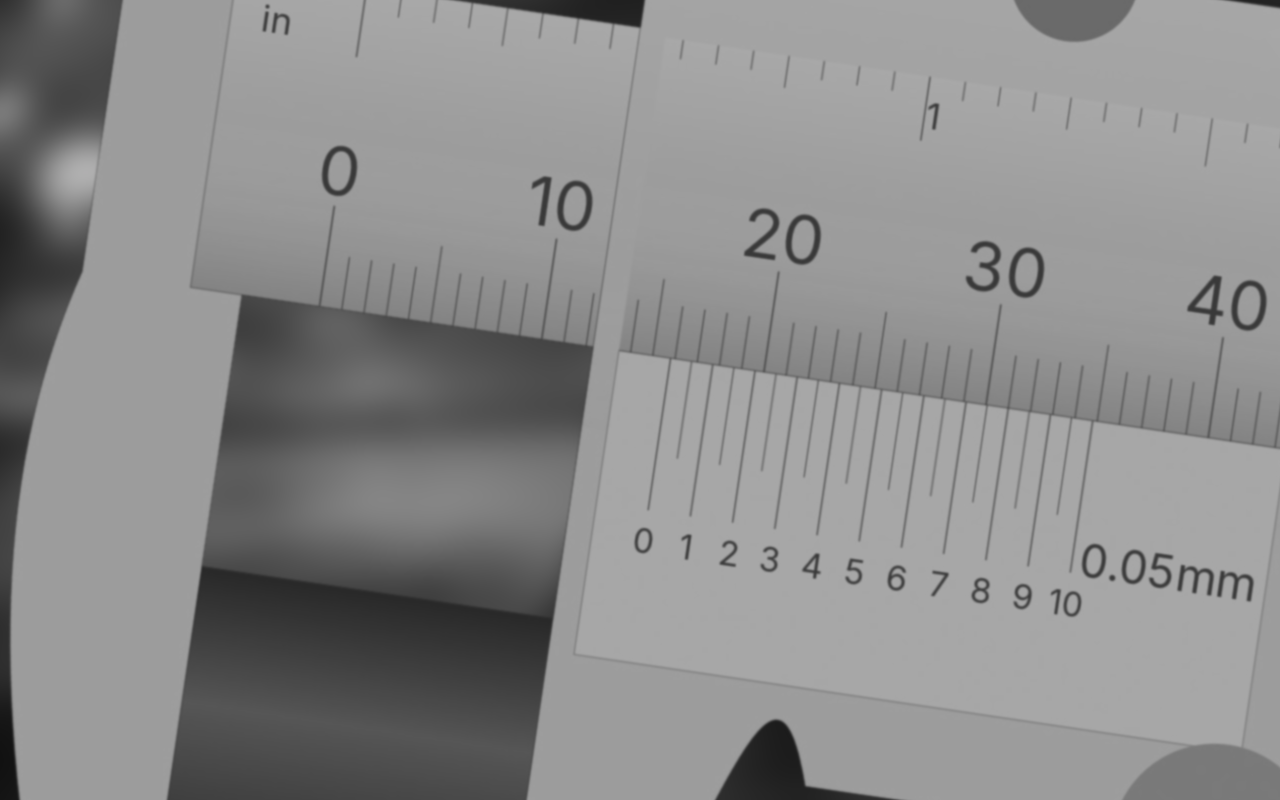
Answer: {"value": 15.8, "unit": "mm"}
